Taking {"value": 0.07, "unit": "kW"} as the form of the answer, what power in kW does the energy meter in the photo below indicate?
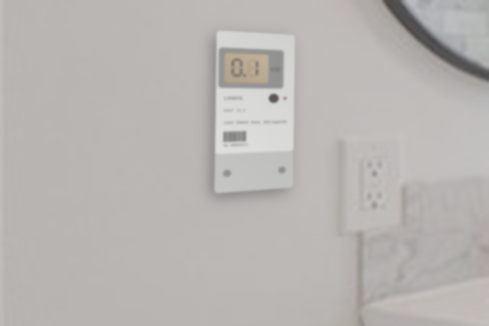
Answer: {"value": 0.1, "unit": "kW"}
